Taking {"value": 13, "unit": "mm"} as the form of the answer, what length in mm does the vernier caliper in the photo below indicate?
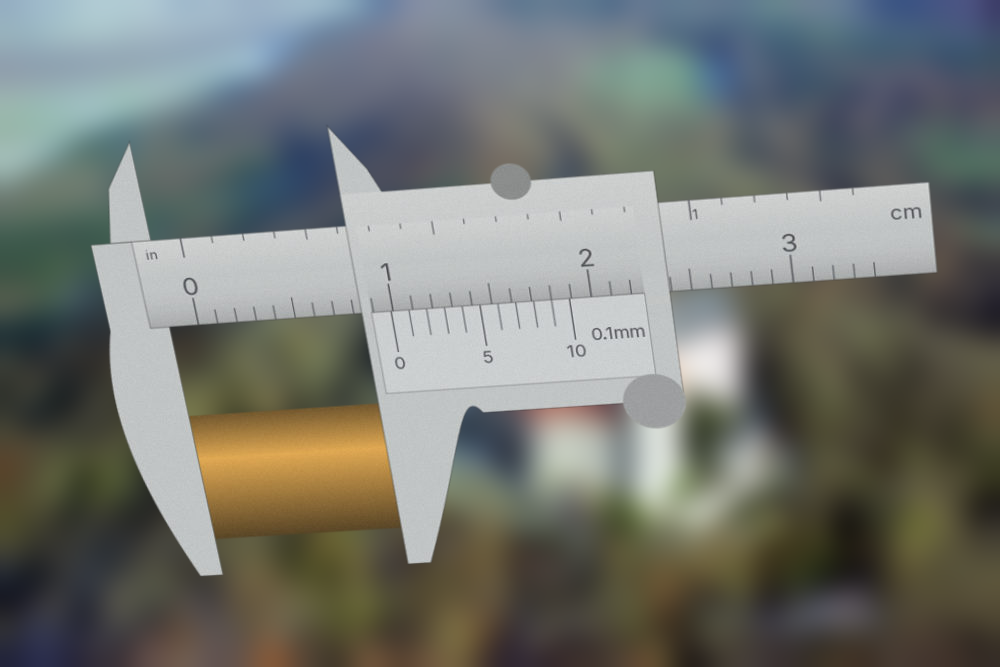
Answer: {"value": 9.9, "unit": "mm"}
